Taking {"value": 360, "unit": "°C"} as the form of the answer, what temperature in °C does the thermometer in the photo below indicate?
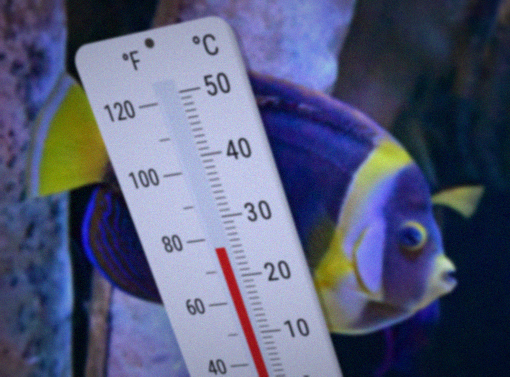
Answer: {"value": 25, "unit": "°C"}
